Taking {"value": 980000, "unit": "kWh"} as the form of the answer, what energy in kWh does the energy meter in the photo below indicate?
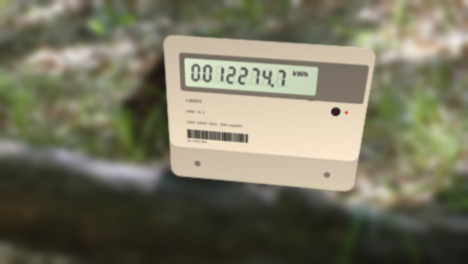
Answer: {"value": 12274.7, "unit": "kWh"}
